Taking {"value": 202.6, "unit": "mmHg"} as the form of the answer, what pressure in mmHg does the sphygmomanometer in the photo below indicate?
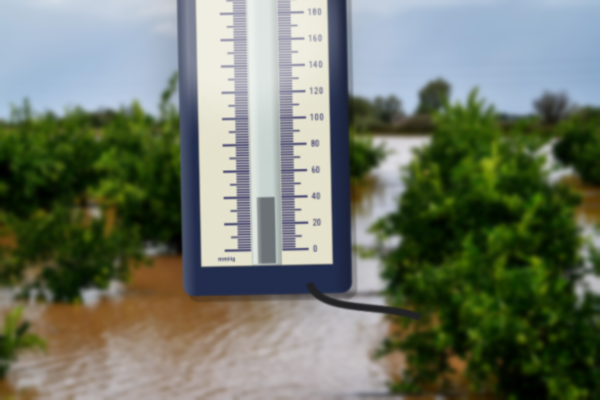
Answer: {"value": 40, "unit": "mmHg"}
